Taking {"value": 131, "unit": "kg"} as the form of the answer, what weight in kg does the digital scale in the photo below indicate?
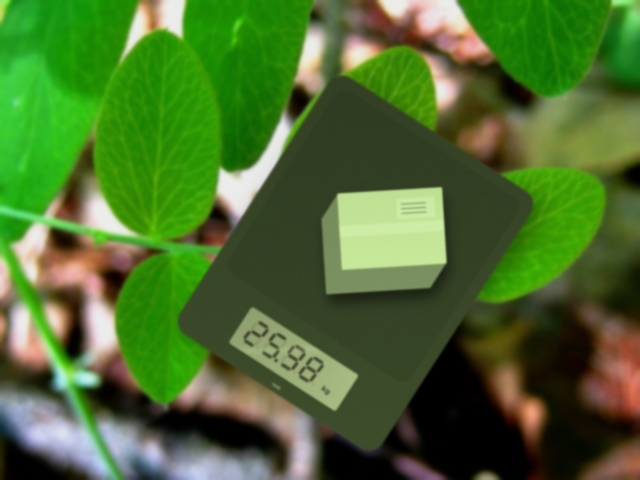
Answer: {"value": 25.98, "unit": "kg"}
